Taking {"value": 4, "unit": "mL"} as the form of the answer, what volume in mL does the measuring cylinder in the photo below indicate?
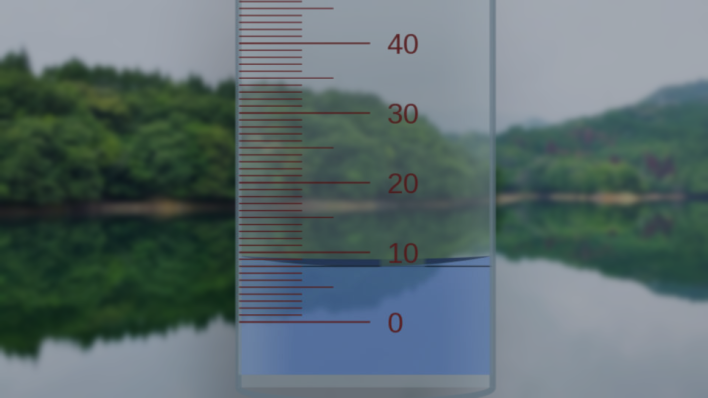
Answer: {"value": 8, "unit": "mL"}
